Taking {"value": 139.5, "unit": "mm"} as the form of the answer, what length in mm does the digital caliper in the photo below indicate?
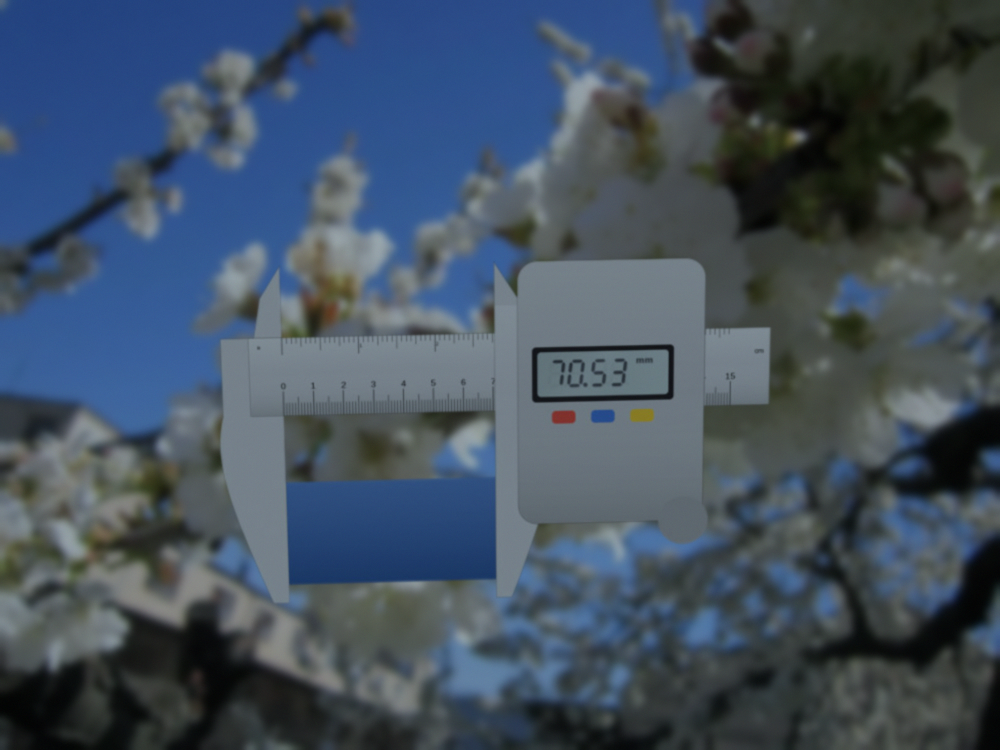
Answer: {"value": 70.53, "unit": "mm"}
